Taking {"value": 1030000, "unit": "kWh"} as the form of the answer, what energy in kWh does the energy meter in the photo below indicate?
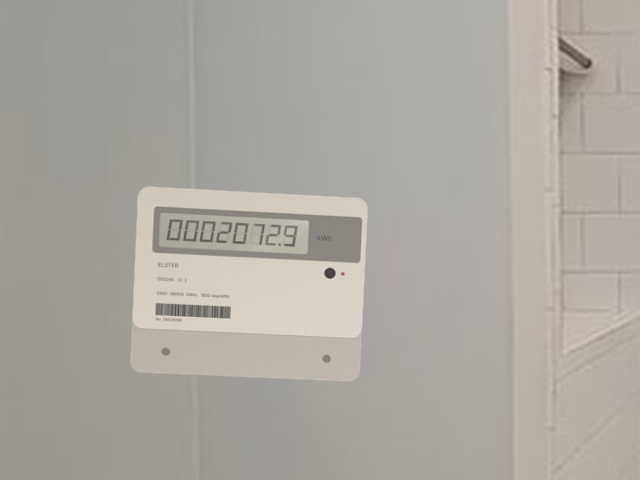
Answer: {"value": 2072.9, "unit": "kWh"}
